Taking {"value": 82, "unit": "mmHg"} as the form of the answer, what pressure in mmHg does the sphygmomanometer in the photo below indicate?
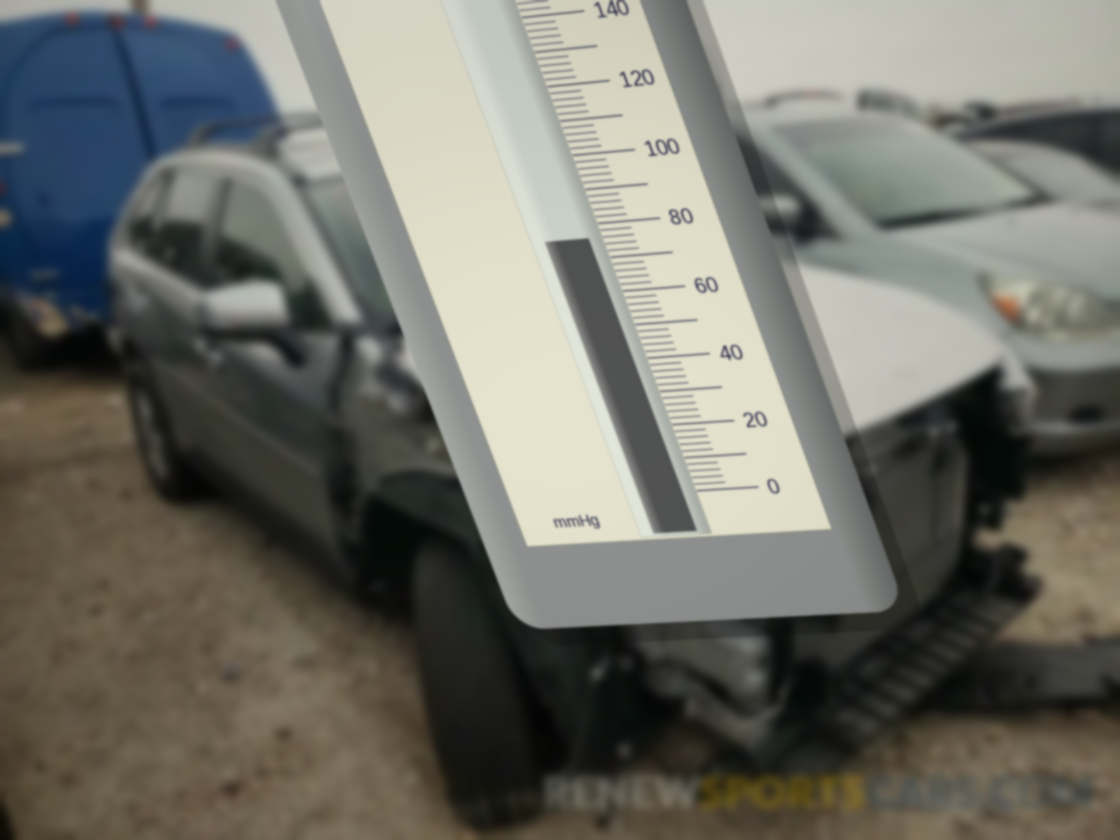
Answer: {"value": 76, "unit": "mmHg"}
